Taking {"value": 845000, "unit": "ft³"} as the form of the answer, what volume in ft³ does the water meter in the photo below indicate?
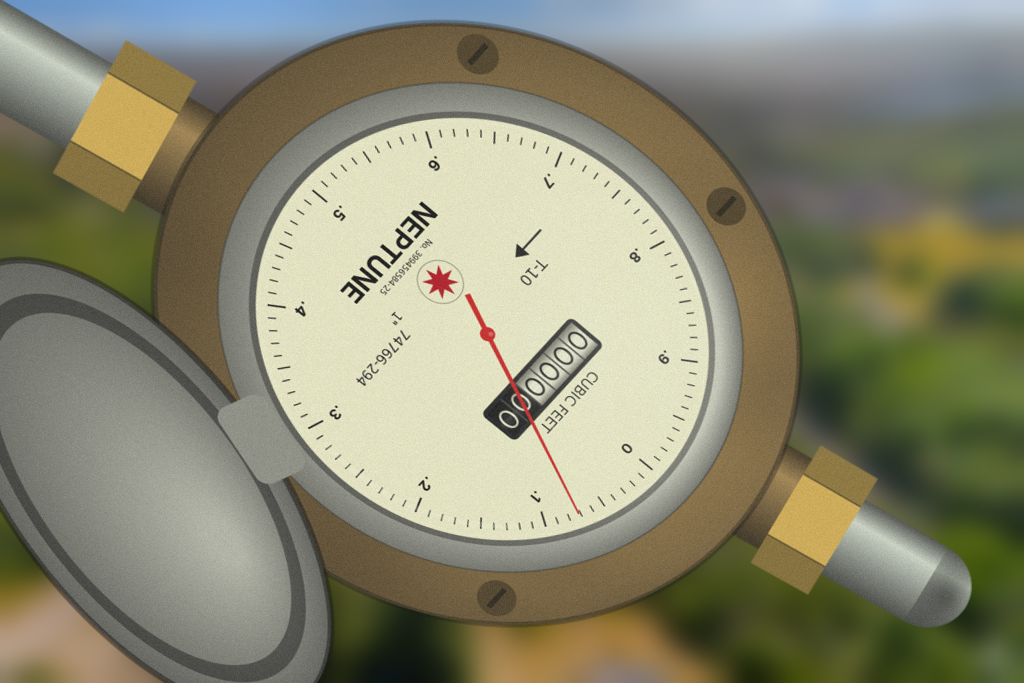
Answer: {"value": 0.07, "unit": "ft³"}
